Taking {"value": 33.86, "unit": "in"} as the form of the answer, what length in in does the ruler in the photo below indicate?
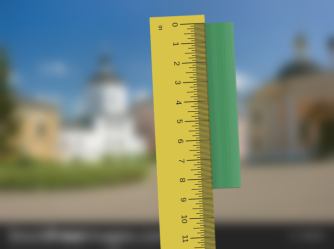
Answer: {"value": 8.5, "unit": "in"}
